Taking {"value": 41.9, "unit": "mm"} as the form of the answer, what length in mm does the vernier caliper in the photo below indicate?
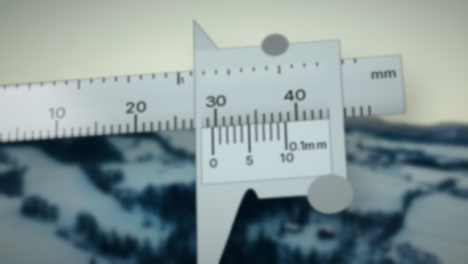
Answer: {"value": 29.6, "unit": "mm"}
